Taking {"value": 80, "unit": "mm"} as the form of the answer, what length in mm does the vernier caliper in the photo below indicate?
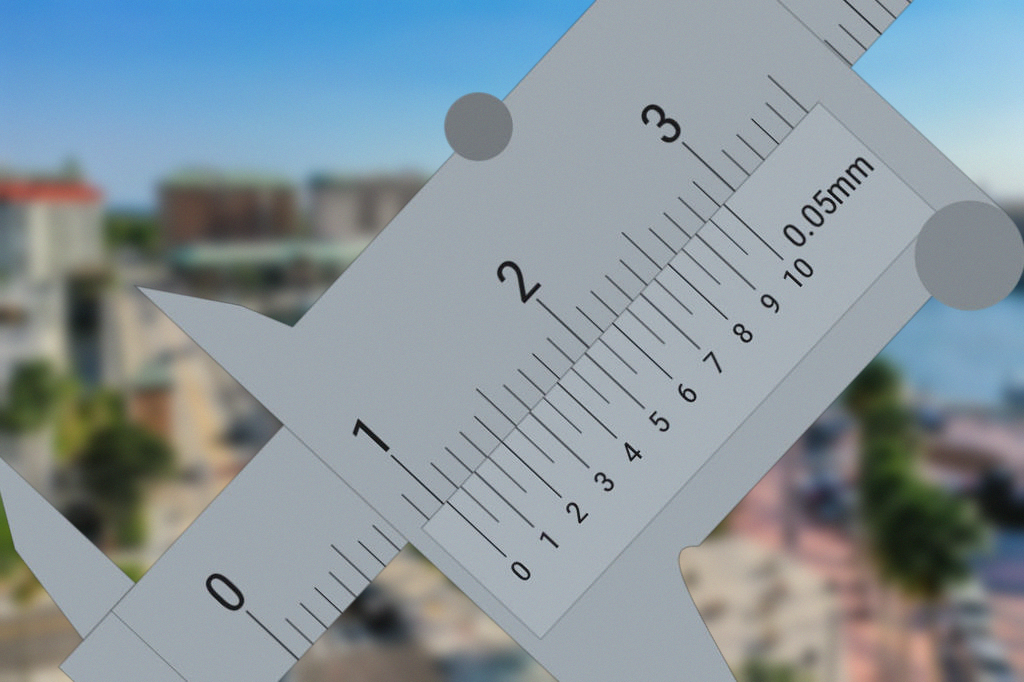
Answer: {"value": 10.2, "unit": "mm"}
